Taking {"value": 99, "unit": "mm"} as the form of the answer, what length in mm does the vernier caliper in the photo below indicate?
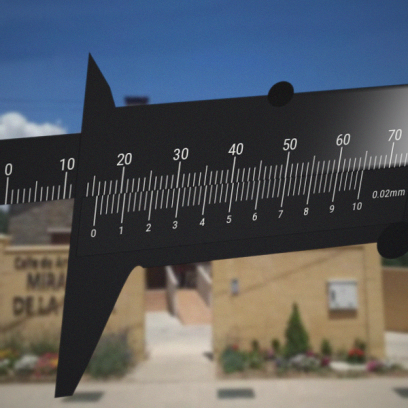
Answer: {"value": 15.8, "unit": "mm"}
